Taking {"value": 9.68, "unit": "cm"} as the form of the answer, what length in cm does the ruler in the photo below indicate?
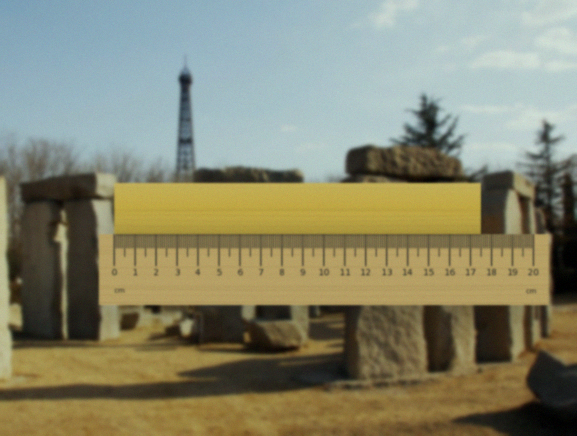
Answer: {"value": 17.5, "unit": "cm"}
